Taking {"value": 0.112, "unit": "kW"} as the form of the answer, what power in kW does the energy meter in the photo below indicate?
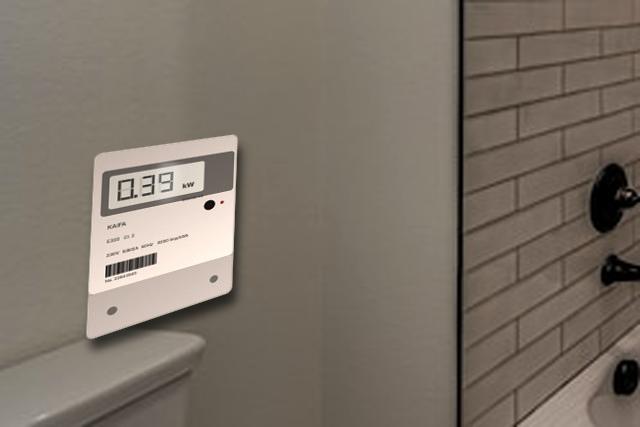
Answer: {"value": 0.39, "unit": "kW"}
